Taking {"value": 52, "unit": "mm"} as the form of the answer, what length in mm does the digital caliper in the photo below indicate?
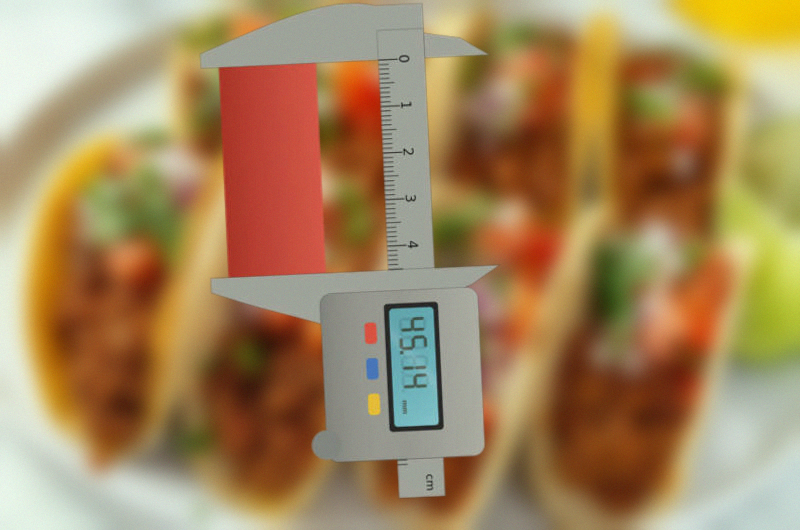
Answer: {"value": 45.14, "unit": "mm"}
